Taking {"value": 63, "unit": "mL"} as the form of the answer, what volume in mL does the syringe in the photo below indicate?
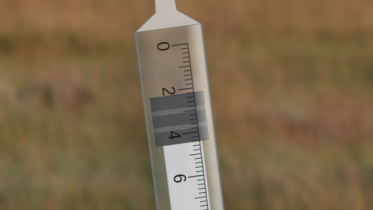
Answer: {"value": 2.2, "unit": "mL"}
